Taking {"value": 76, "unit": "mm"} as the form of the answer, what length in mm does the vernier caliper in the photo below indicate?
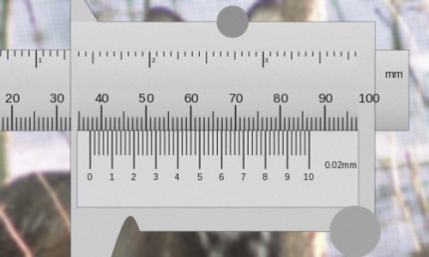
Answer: {"value": 37.5, "unit": "mm"}
